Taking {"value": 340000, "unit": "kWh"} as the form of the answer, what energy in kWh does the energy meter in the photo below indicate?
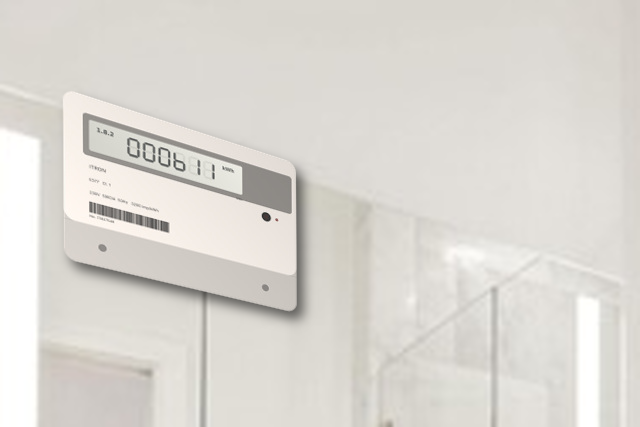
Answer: {"value": 611, "unit": "kWh"}
